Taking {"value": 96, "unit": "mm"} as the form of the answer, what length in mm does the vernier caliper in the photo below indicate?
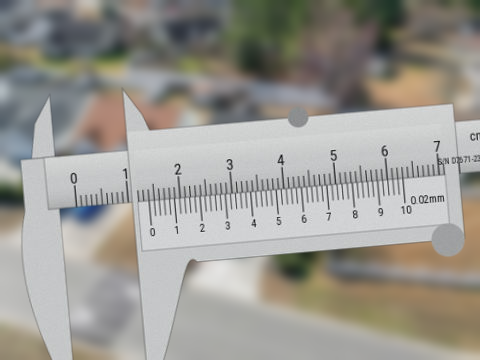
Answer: {"value": 14.0, "unit": "mm"}
